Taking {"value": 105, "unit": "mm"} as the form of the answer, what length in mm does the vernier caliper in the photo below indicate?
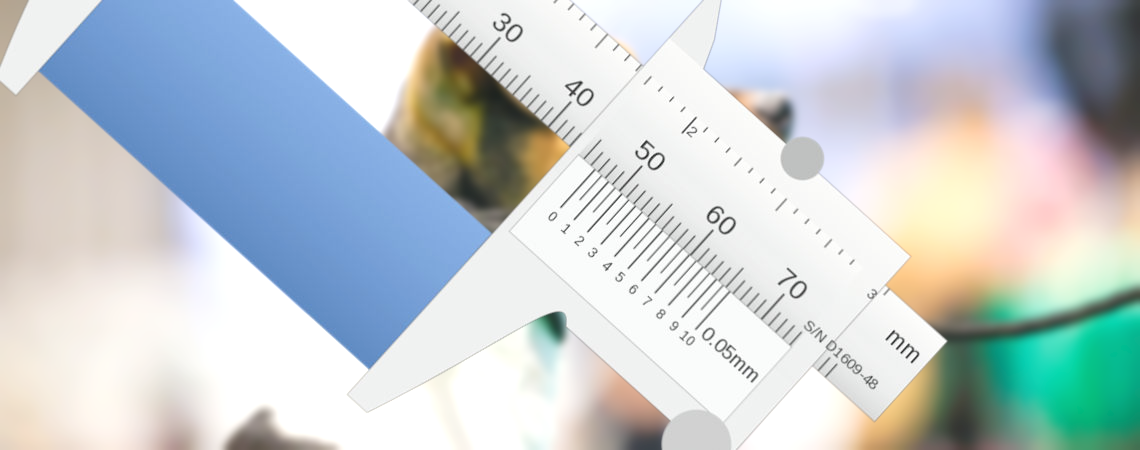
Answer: {"value": 46.6, "unit": "mm"}
